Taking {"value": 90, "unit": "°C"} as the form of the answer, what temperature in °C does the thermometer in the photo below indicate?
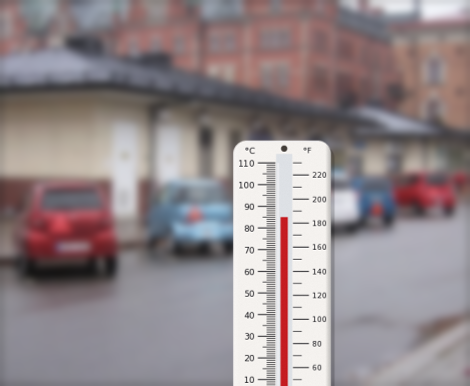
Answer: {"value": 85, "unit": "°C"}
